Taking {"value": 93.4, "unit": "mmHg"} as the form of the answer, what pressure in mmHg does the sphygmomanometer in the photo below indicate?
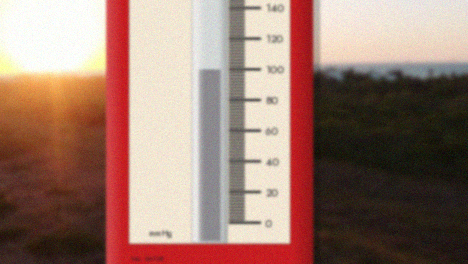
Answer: {"value": 100, "unit": "mmHg"}
